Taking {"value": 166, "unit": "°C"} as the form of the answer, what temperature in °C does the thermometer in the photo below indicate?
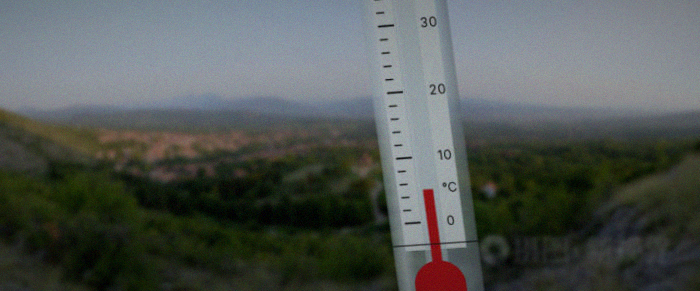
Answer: {"value": 5, "unit": "°C"}
